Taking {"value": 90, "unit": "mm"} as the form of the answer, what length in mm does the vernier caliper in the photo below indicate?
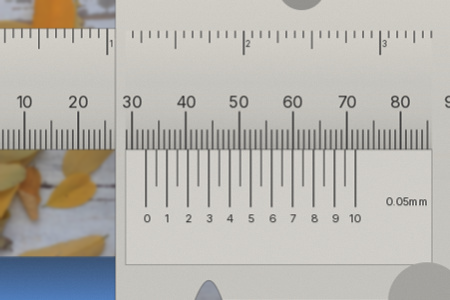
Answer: {"value": 32.6, "unit": "mm"}
